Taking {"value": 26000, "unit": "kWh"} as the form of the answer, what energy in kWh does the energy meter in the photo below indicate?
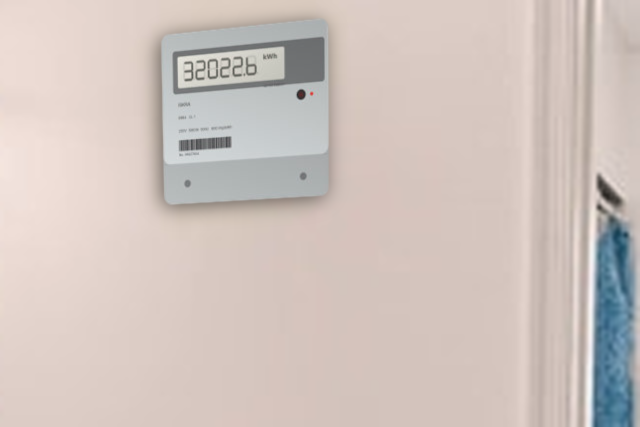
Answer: {"value": 32022.6, "unit": "kWh"}
